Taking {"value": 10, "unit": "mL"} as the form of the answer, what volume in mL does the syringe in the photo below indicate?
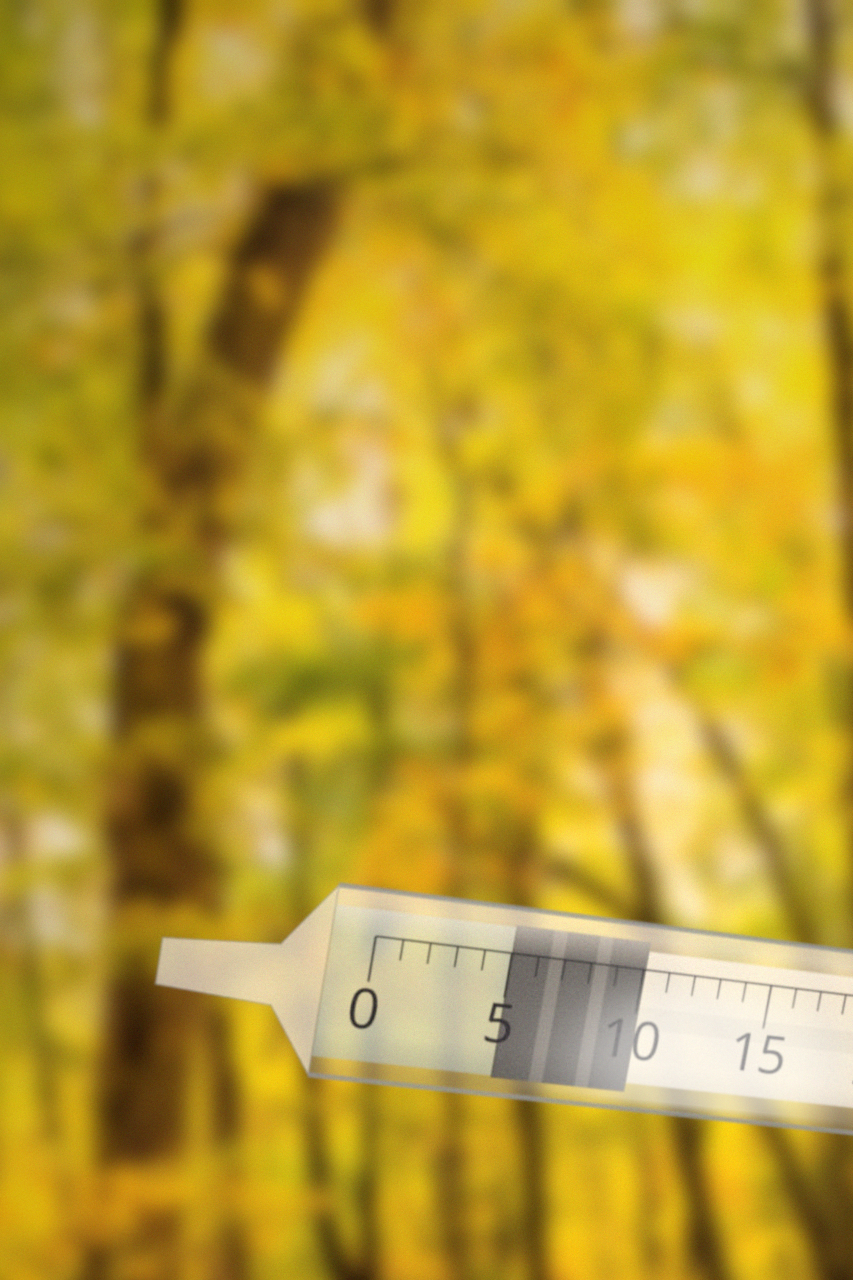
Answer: {"value": 5, "unit": "mL"}
